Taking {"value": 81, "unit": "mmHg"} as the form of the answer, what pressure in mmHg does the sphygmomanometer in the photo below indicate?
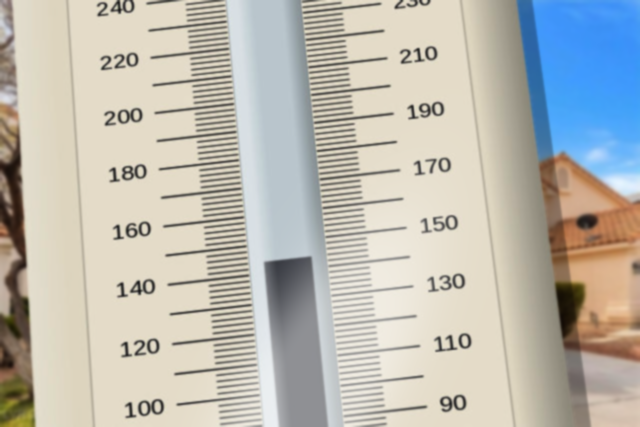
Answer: {"value": 144, "unit": "mmHg"}
